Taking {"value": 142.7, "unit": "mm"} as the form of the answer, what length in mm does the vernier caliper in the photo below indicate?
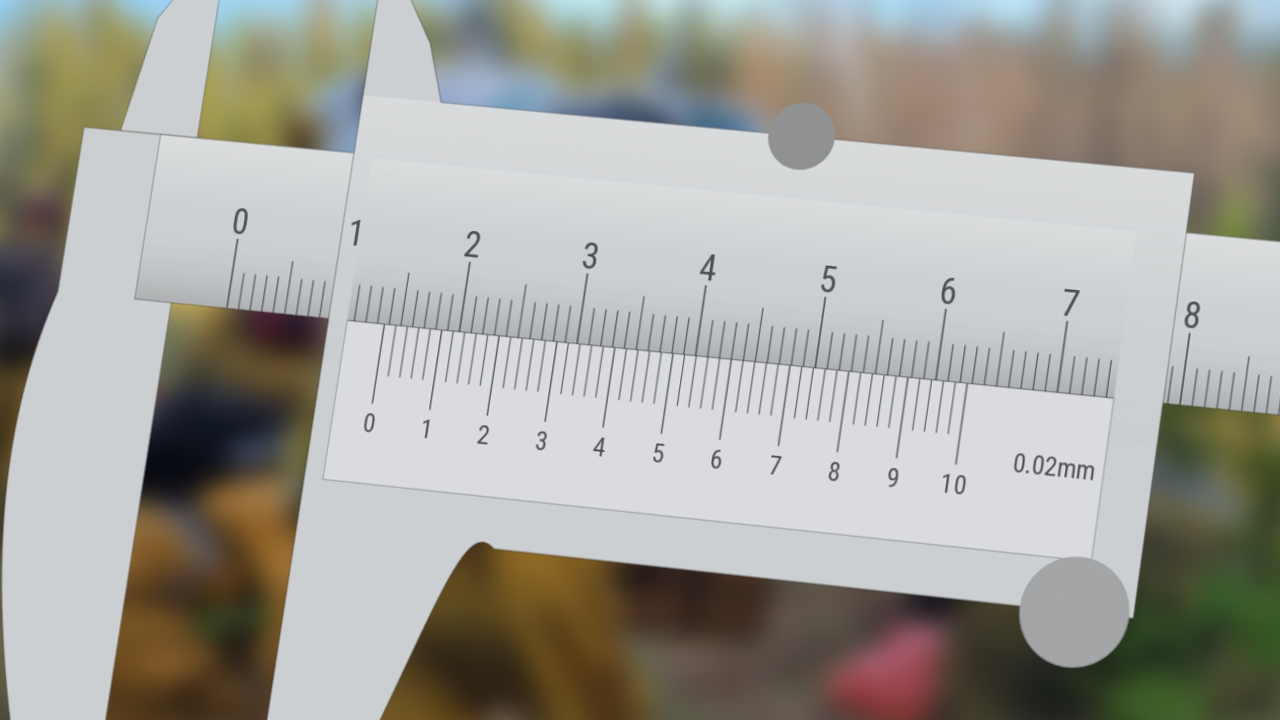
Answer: {"value": 13.6, "unit": "mm"}
